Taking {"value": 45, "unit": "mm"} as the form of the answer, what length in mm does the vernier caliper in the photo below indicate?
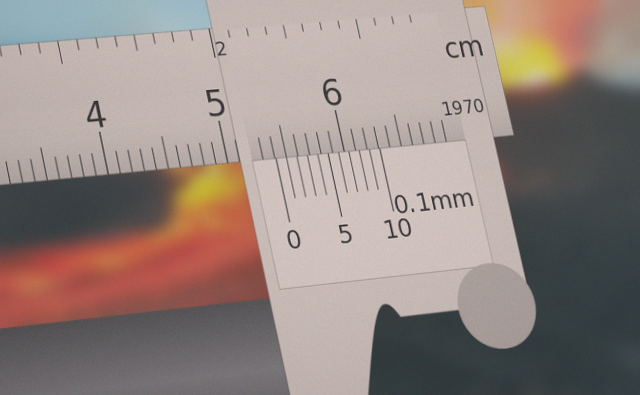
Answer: {"value": 54.1, "unit": "mm"}
